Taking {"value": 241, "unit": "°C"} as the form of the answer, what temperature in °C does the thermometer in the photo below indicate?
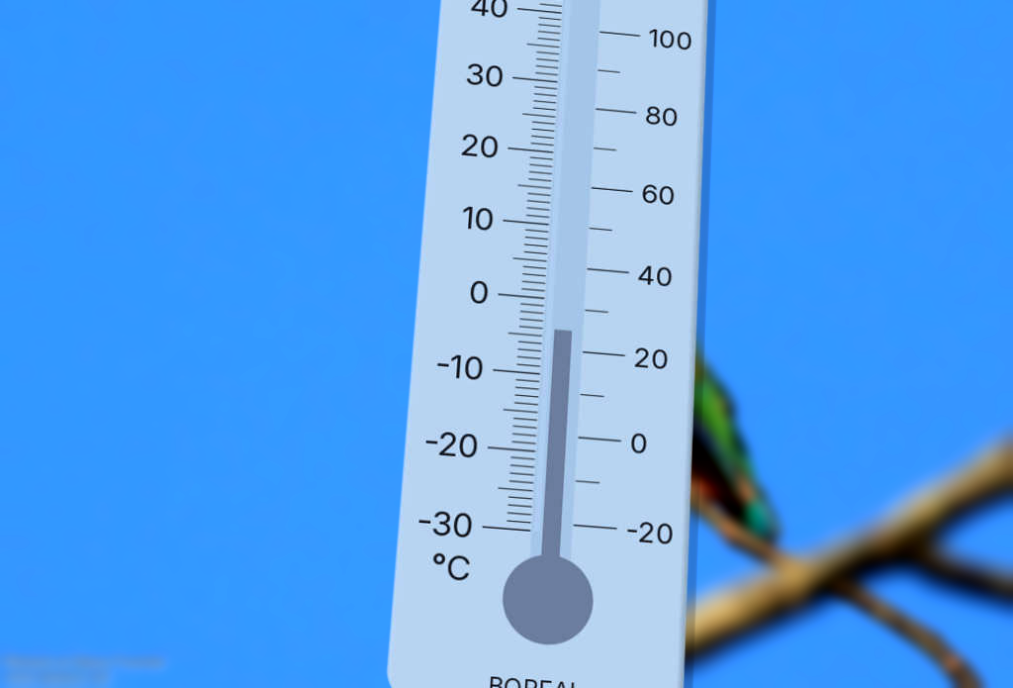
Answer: {"value": -4, "unit": "°C"}
